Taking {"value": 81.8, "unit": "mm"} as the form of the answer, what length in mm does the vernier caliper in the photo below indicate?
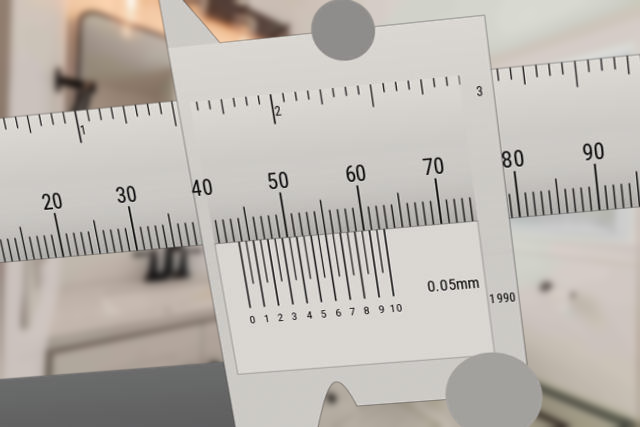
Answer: {"value": 43.6, "unit": "mm"}
